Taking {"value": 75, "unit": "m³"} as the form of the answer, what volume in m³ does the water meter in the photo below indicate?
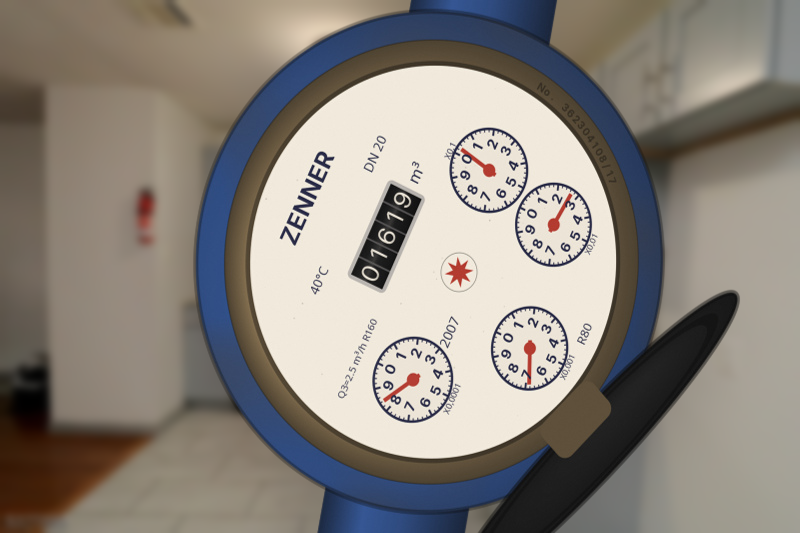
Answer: {"value": 1619.0268, "unit": "m³"}
